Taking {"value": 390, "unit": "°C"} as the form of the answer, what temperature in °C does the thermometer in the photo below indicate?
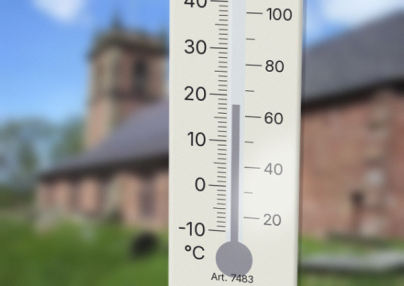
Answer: {"value": 18, "unit": "°C"}
